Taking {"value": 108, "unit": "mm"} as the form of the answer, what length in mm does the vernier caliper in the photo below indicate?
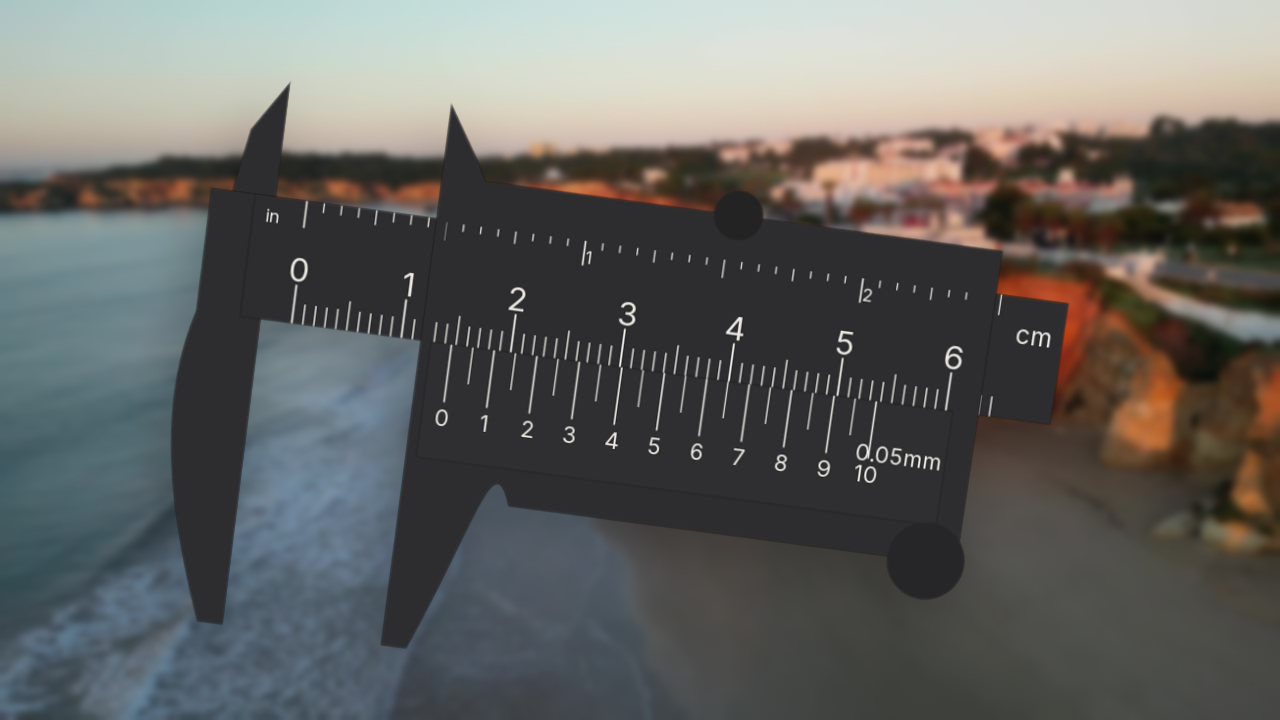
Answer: {"value": 14.6, "unit": "mm"}
